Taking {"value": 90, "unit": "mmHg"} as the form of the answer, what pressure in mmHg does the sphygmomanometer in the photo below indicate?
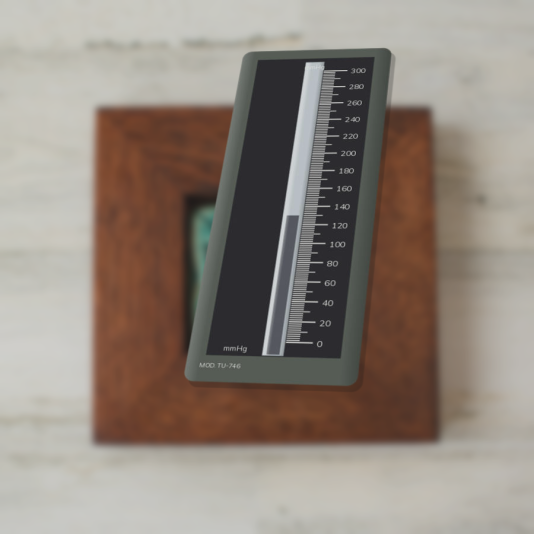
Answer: {"value": 130, "unit": "mmHg"}
